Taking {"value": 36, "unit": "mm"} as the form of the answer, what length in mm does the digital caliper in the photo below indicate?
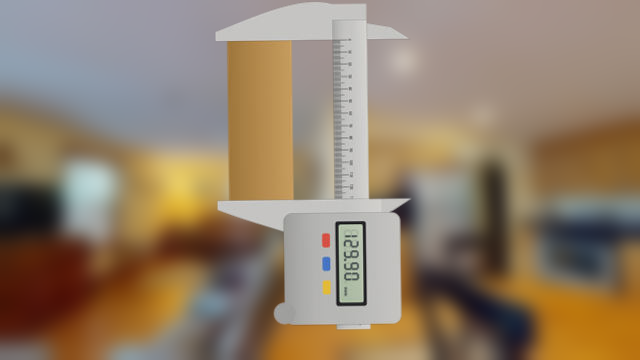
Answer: {"value": 129.90, "unit": "mm"}
